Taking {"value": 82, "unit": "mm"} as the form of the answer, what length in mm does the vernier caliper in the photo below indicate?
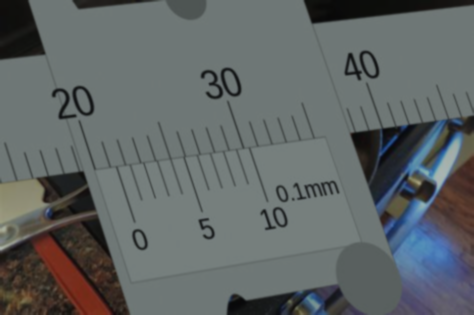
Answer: {"value": 21.4, "unit": "mm"}
